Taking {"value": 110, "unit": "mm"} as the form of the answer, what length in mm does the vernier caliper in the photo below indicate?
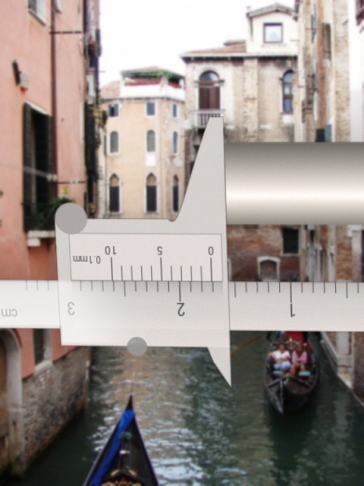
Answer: {"value": 17.1, "unit": "mm"}
